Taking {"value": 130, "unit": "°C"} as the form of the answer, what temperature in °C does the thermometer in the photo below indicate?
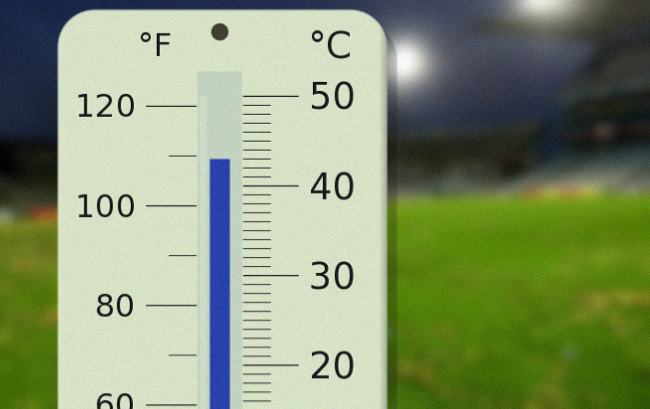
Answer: {"value": 43, "unit": "°C"}
